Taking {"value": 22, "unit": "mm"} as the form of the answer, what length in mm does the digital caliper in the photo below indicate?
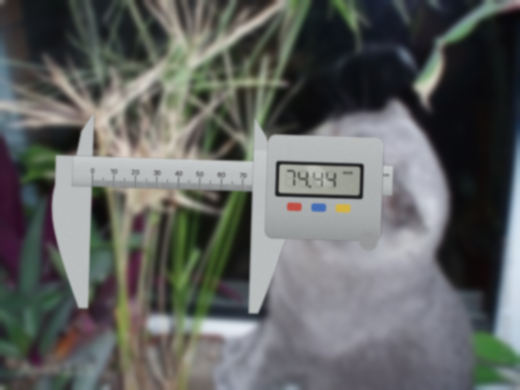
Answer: {"value": 74.44, "unit": "mm"}
